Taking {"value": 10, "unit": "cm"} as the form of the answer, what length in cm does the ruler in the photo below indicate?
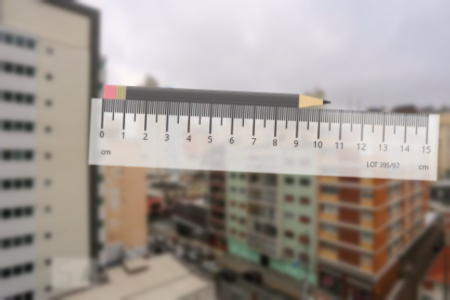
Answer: {"value": 10.5, "unit": "cm"}
